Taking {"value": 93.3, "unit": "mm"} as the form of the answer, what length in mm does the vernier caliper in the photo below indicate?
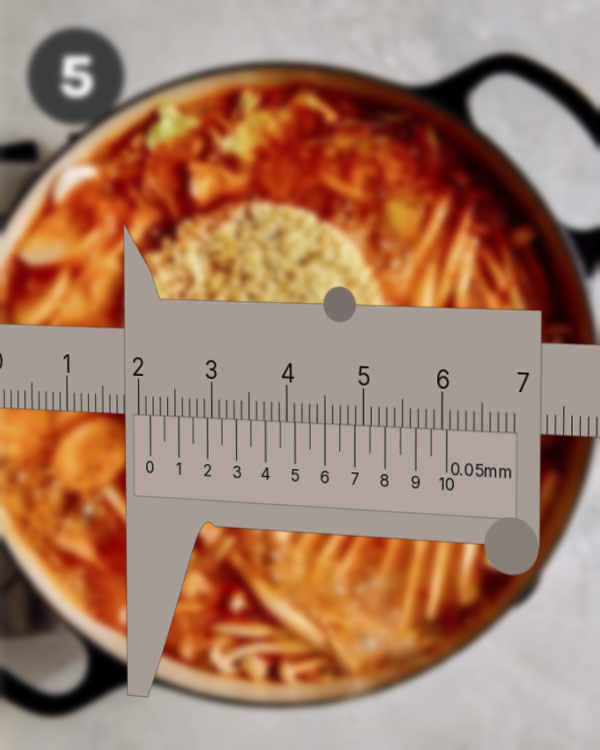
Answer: {"value": 21.6, "unit": "mm"}
